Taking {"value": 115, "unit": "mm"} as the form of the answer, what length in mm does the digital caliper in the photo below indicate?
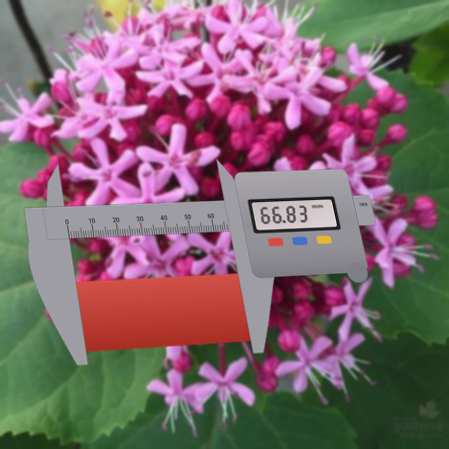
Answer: {"value": 66.83, "unit": "mm"}
